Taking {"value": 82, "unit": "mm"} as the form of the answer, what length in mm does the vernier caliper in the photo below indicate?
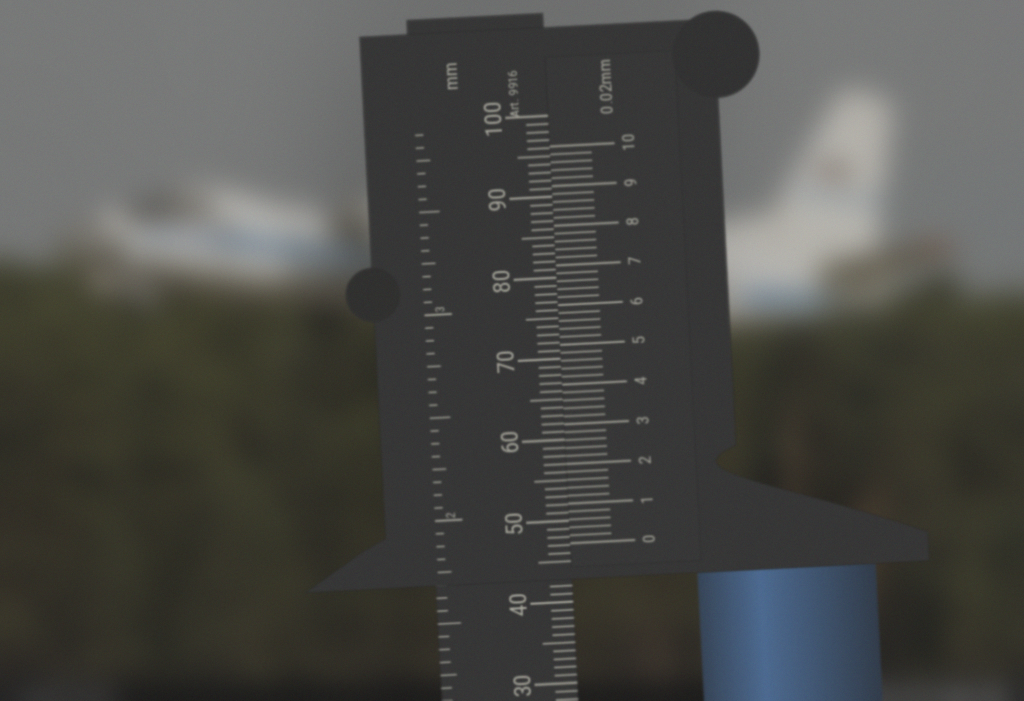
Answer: {"value": 47.2, "unit": "mm"}
